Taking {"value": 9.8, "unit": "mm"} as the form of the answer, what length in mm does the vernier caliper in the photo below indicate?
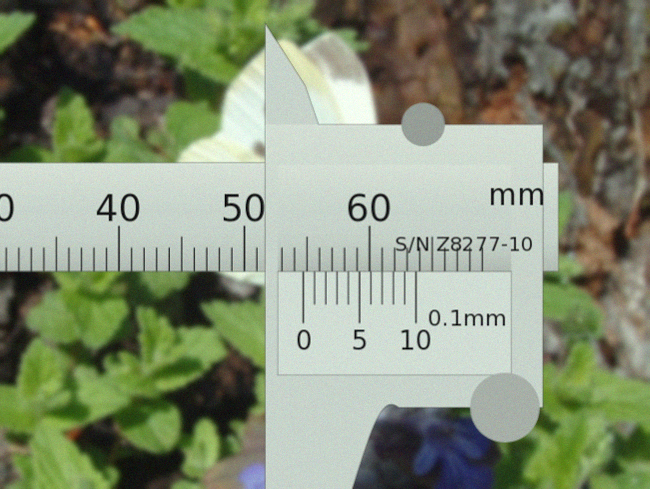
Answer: {"value": 54.7, "unit": "mm"}
